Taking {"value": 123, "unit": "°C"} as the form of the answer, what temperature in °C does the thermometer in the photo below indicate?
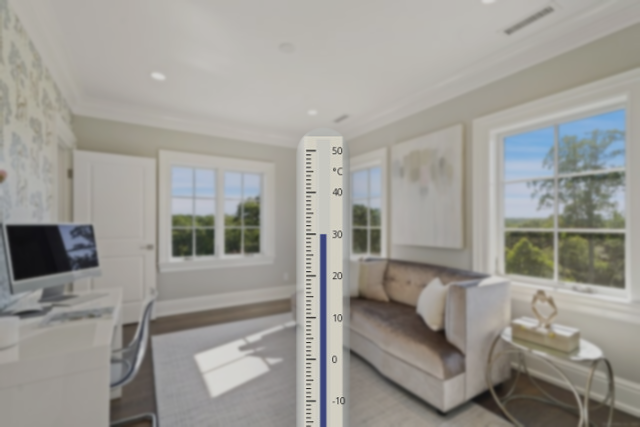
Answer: {"value": 30, "unit": "°C"}
